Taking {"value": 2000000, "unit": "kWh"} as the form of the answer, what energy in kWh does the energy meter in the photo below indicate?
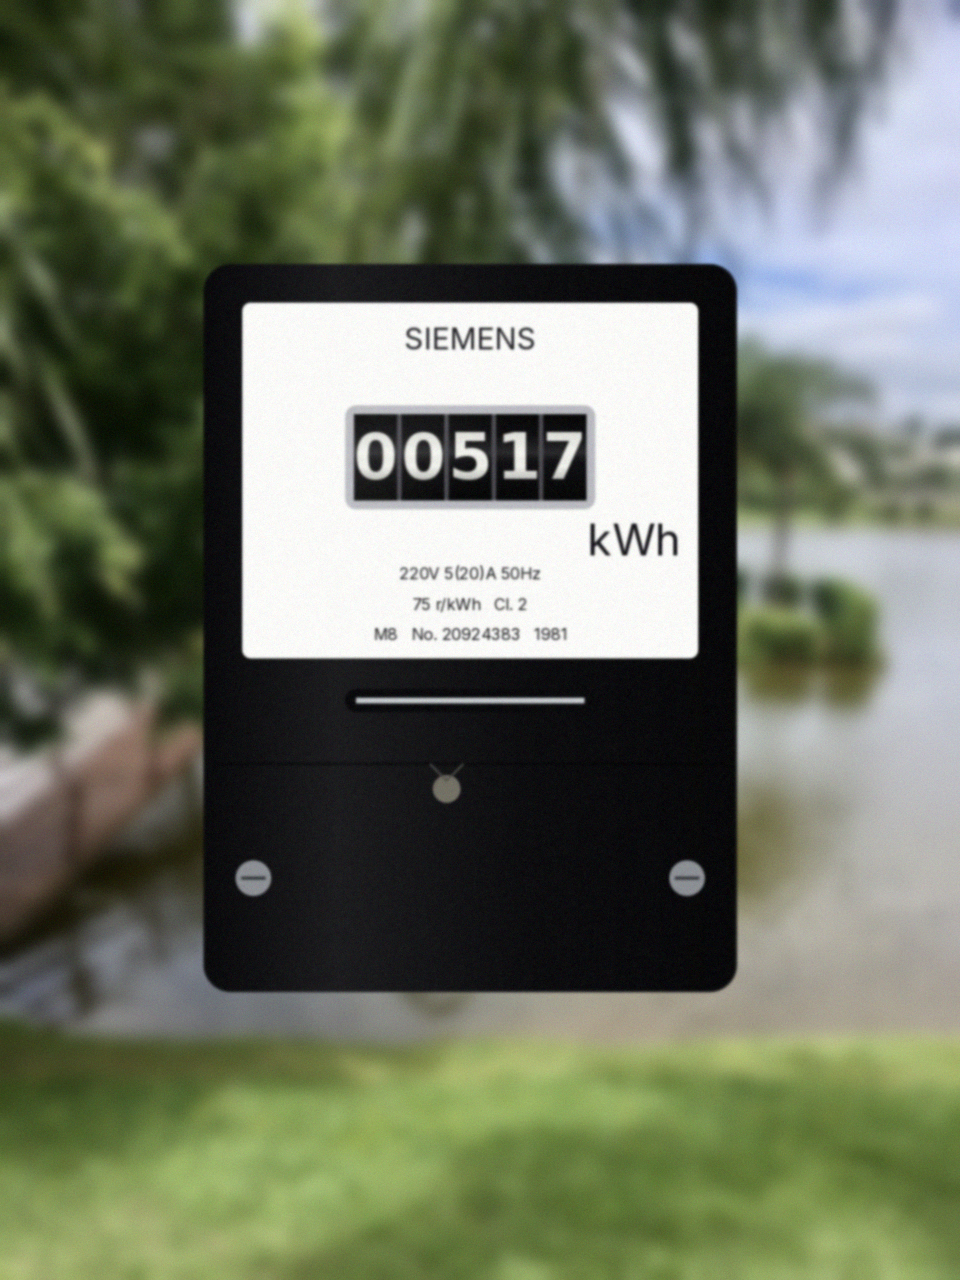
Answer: {"value": 517, "unit": "kWh"}
